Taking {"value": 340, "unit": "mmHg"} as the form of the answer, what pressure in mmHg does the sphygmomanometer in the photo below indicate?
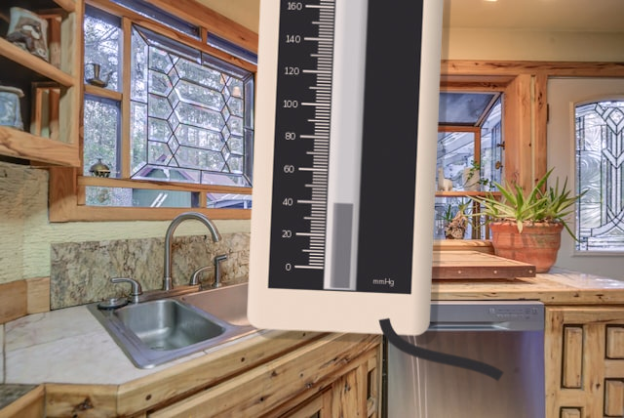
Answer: {"value": 40, "unit": "mmHg"}
